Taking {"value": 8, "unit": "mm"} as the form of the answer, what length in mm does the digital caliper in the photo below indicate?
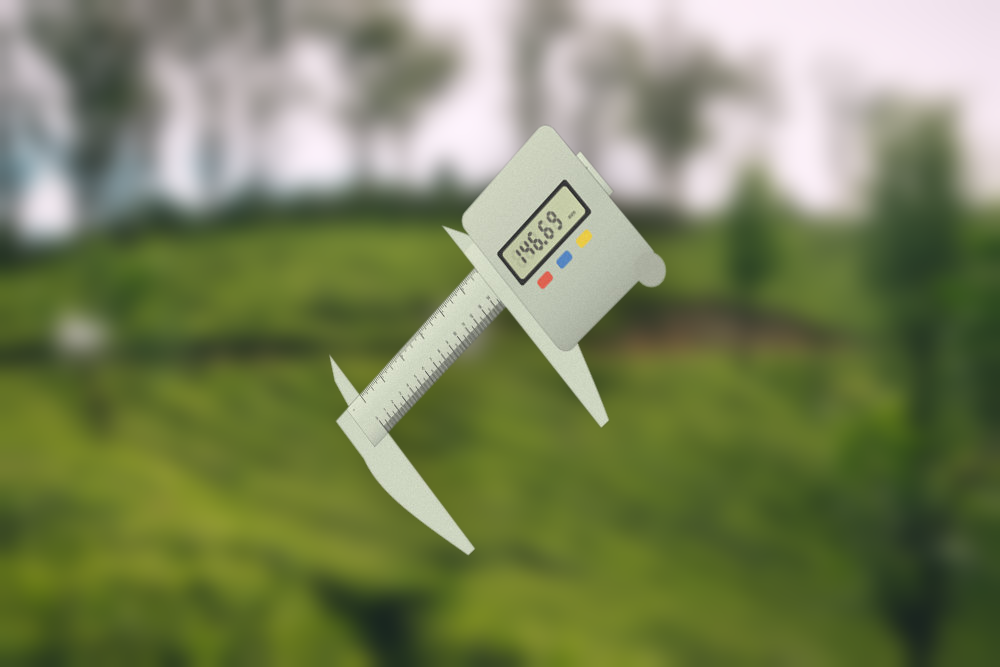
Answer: {"value": 146.69, "unit": "mm"}
